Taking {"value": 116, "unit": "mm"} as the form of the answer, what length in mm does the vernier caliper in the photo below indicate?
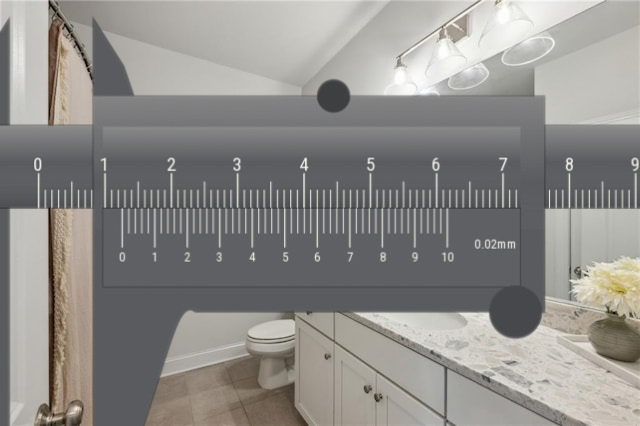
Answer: {"value": 12.6, "unit": "mm"}
